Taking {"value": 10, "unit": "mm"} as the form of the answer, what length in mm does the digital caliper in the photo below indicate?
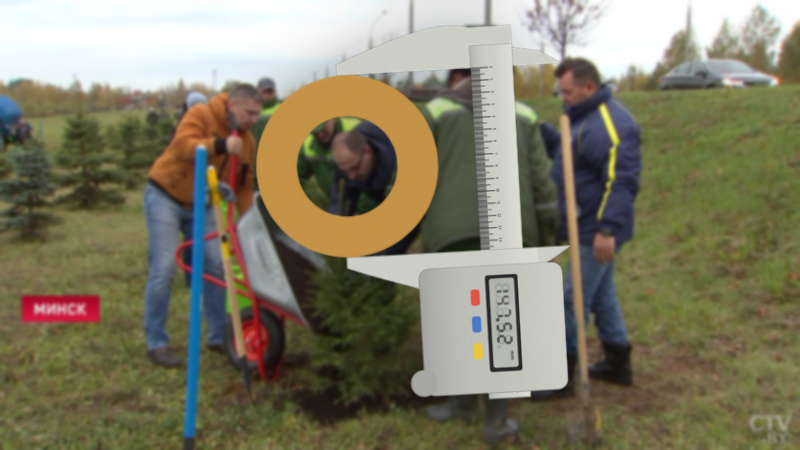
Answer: {"value": 147.52, "unit": "mm"}
